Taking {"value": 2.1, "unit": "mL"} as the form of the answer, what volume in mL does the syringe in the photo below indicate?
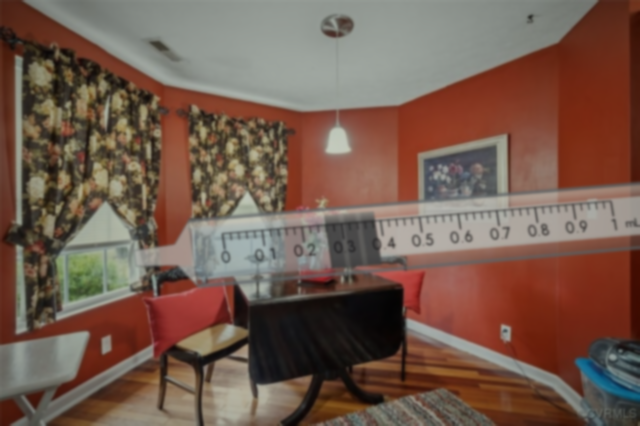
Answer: {"value": 0.26, "unit": "mL"}
